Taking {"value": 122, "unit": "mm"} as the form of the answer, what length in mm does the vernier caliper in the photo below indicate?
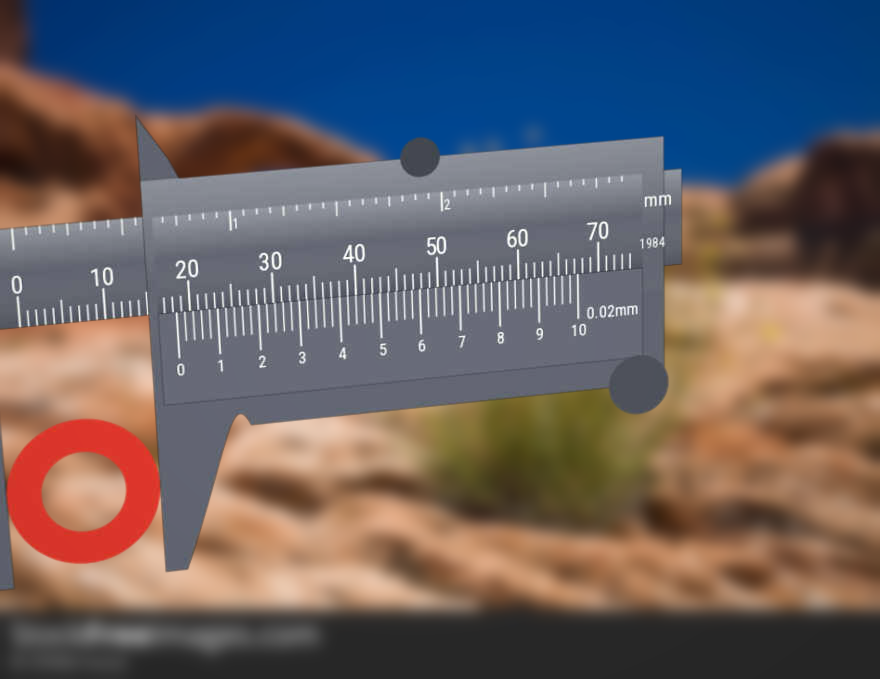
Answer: {"value": 18.4, "unit": "mm"}
